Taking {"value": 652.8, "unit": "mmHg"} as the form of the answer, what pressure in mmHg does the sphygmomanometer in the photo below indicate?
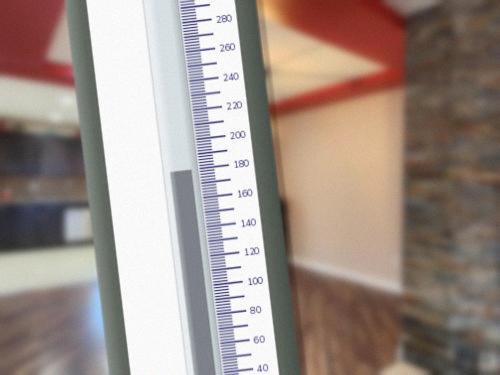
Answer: {"value": 180, "unit": "mmHg"}
